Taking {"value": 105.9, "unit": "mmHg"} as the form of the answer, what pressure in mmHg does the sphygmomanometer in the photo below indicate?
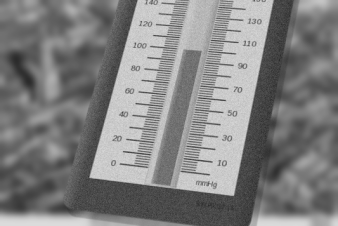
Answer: {"value": 100, "unit": "mmHg"}
